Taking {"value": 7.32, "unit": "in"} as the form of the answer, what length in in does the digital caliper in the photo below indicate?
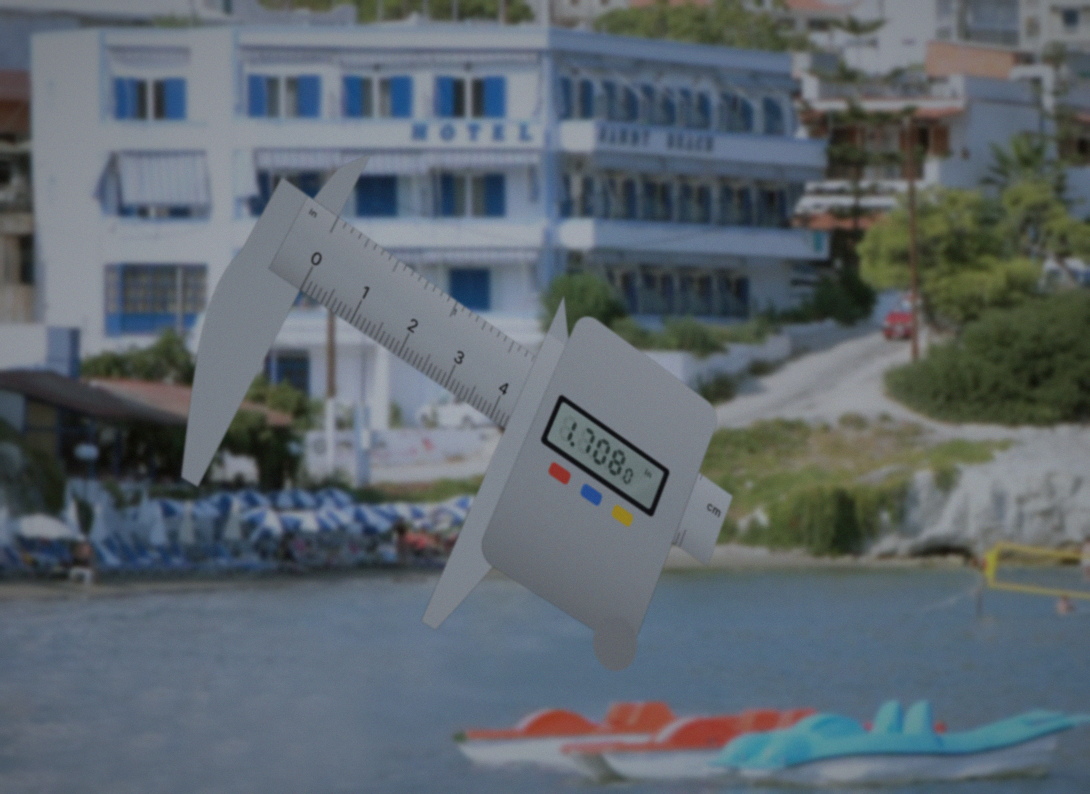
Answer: {"value": 1.7080, "unit": "in"}
